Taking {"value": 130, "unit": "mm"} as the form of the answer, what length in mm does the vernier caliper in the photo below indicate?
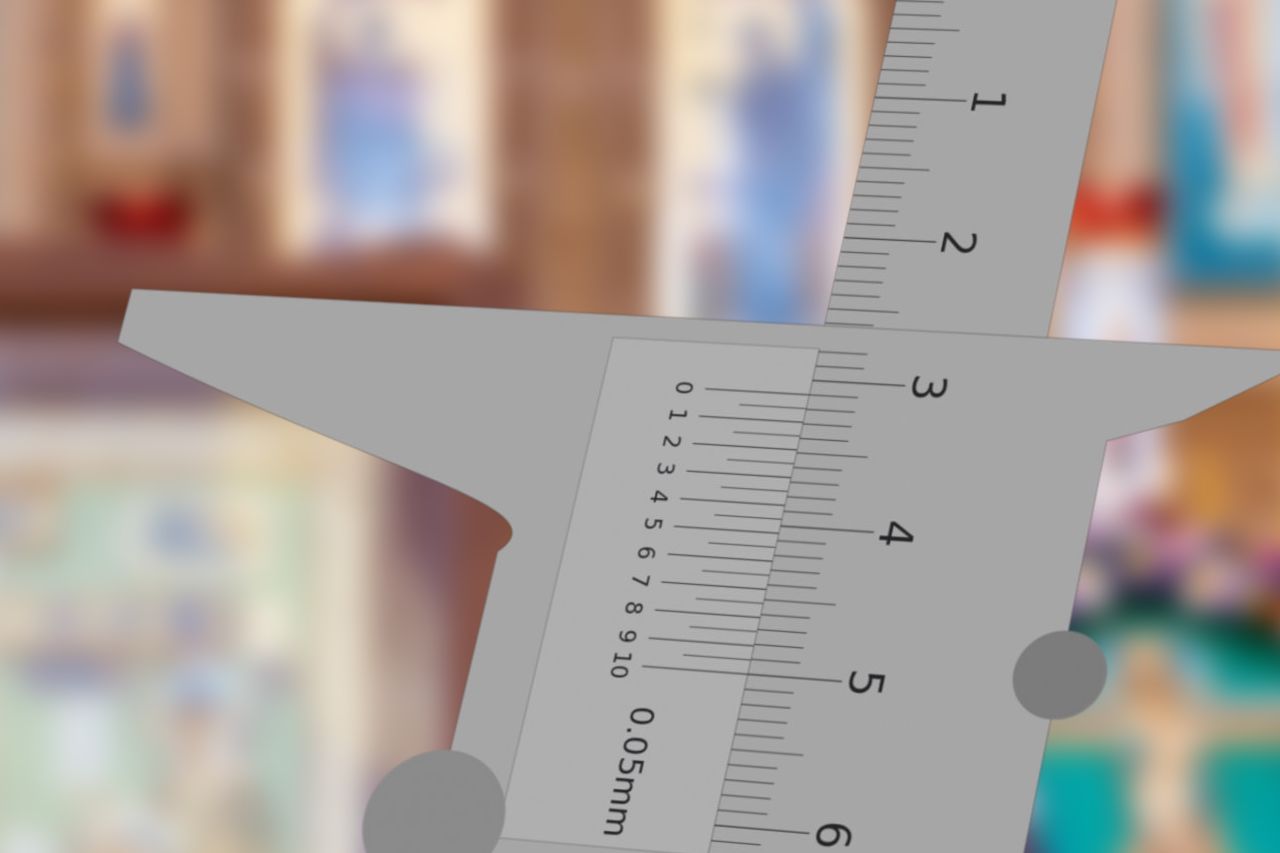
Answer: {"value": 31.0, "unit": "mm"}
